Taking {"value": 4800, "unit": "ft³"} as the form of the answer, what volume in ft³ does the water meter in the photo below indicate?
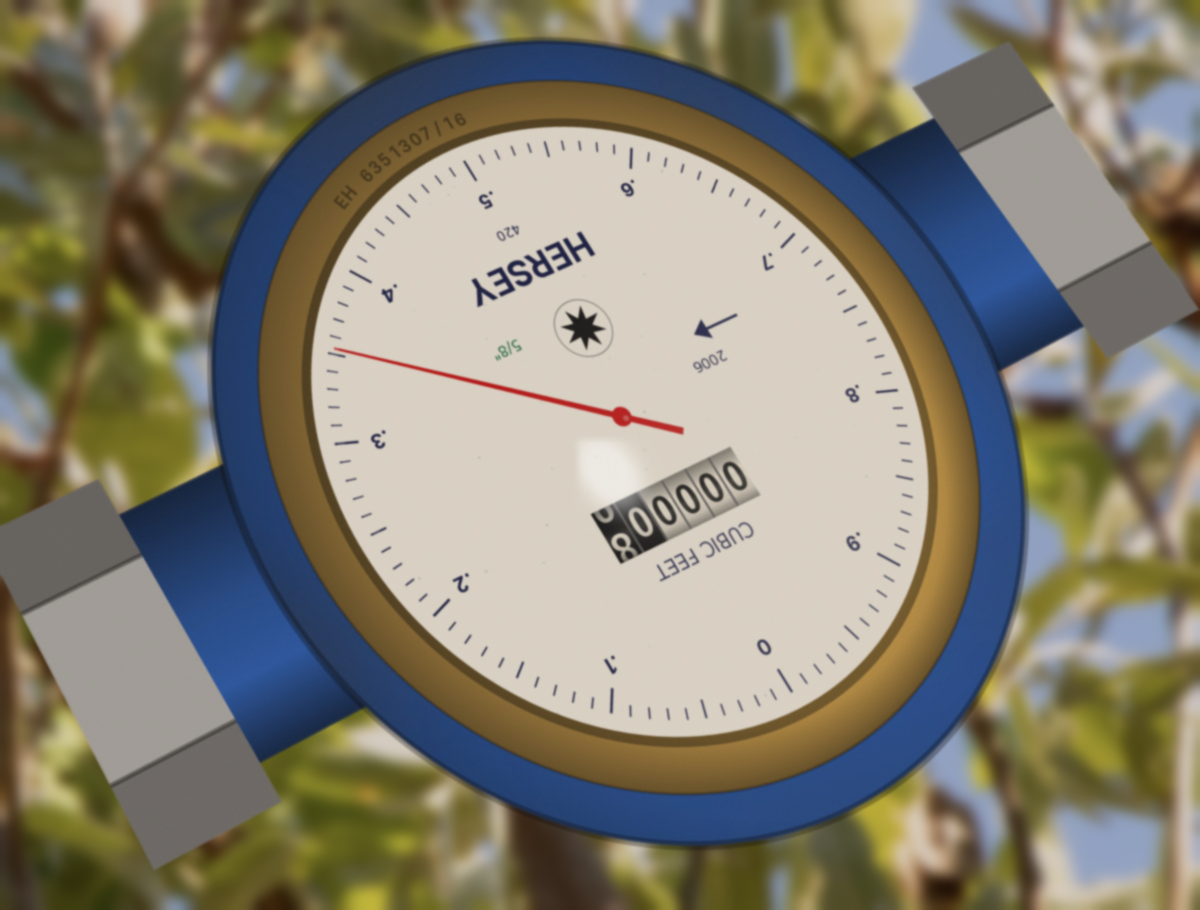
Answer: {"value": 8.35, "unit": "ft³"}
